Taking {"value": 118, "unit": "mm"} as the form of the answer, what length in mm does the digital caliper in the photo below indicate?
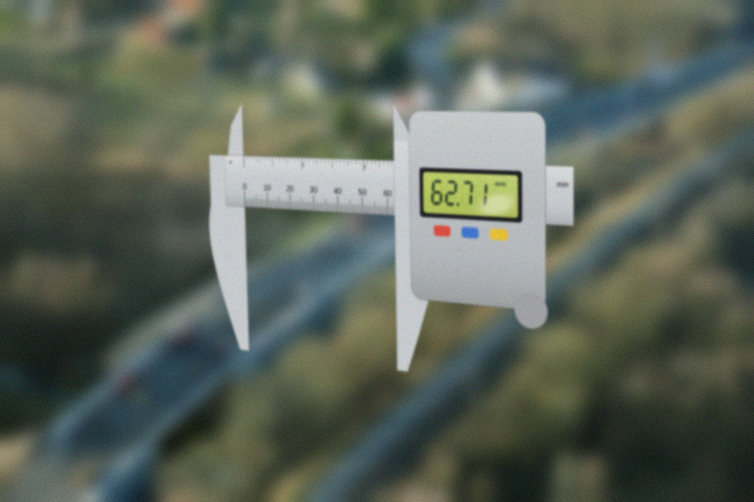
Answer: {"value": 62.71, "unit": "mm"}
